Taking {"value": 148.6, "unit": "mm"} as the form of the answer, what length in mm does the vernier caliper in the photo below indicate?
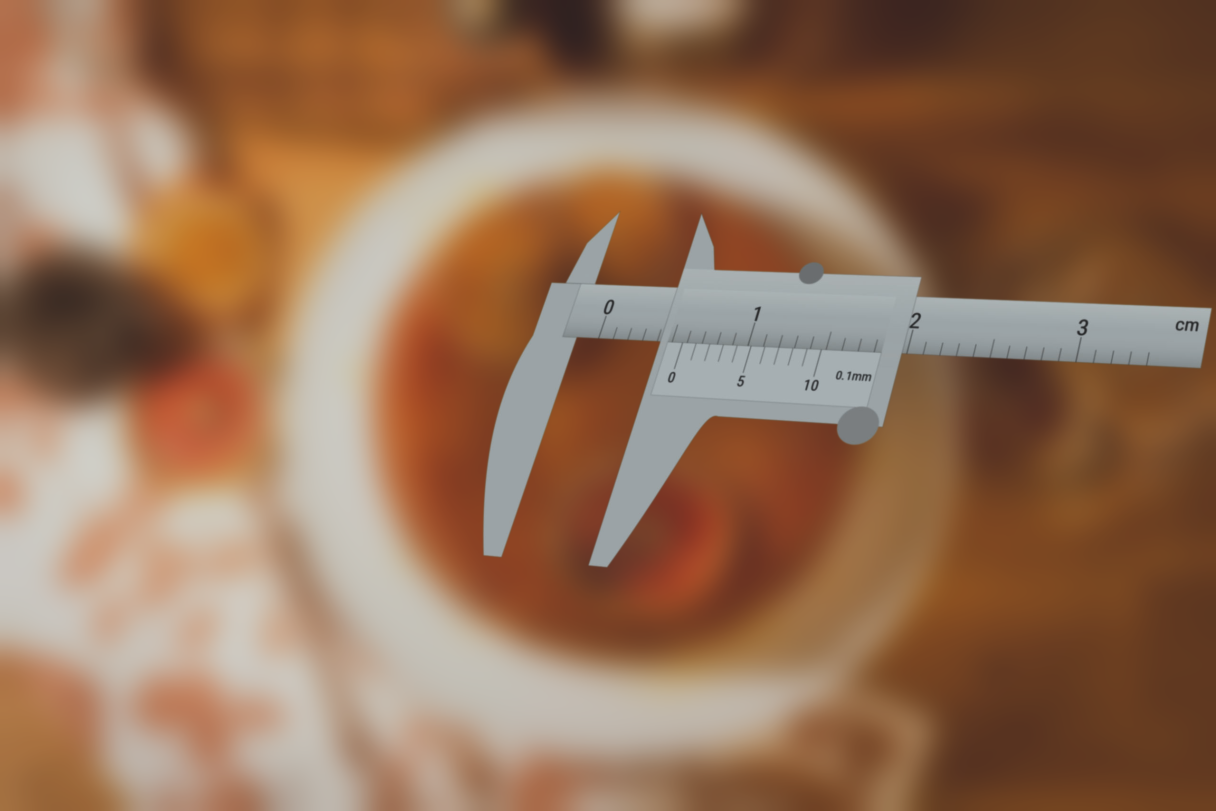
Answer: {"value": 5.7, "unit": "mm"}
